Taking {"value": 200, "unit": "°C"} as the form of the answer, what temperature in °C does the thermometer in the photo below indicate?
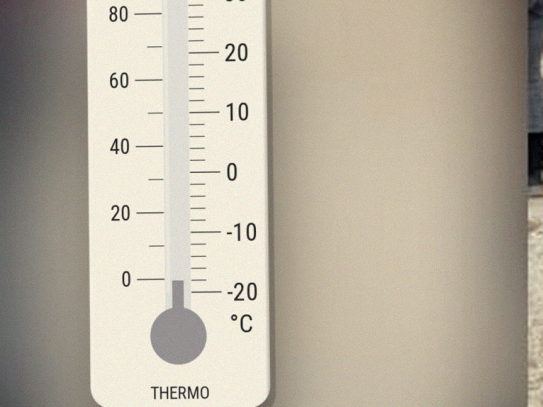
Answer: {"value": -18, "unit": "°C"}
